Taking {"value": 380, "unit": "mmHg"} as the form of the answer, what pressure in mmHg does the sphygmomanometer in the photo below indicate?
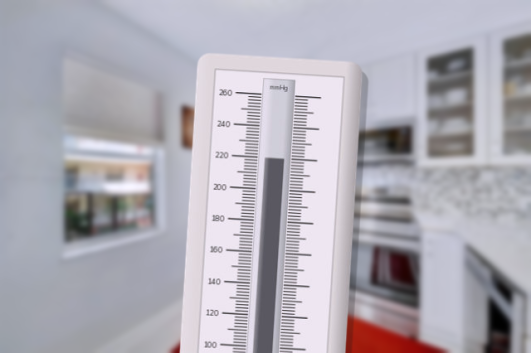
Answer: {"value": 220, "unit": "mmHg"}
